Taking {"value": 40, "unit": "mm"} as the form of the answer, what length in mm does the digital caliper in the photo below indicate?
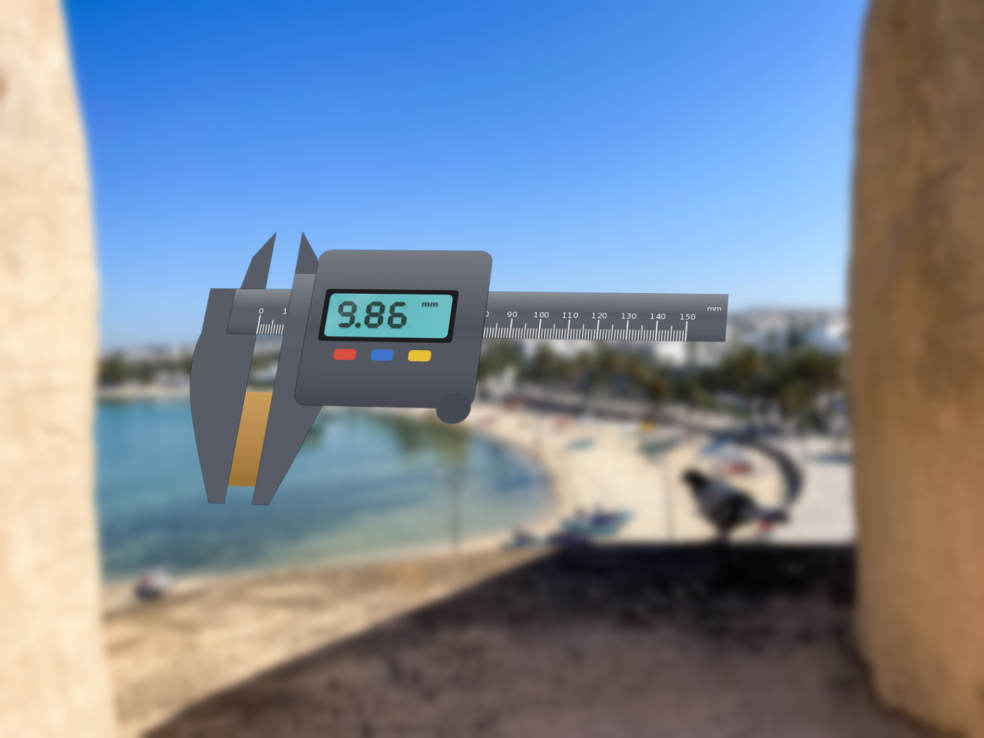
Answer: {"value": 9.86, "unit": "mm"}
